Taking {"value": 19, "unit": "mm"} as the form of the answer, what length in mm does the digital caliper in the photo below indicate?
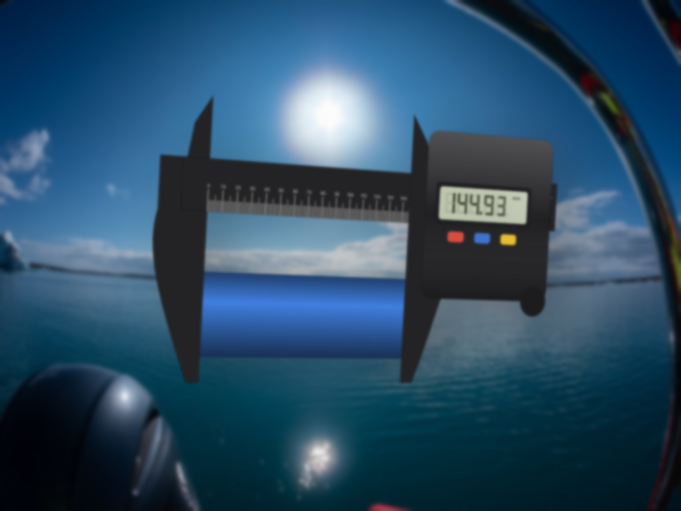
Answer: {"value": 144.93, "unit": "mm"}
